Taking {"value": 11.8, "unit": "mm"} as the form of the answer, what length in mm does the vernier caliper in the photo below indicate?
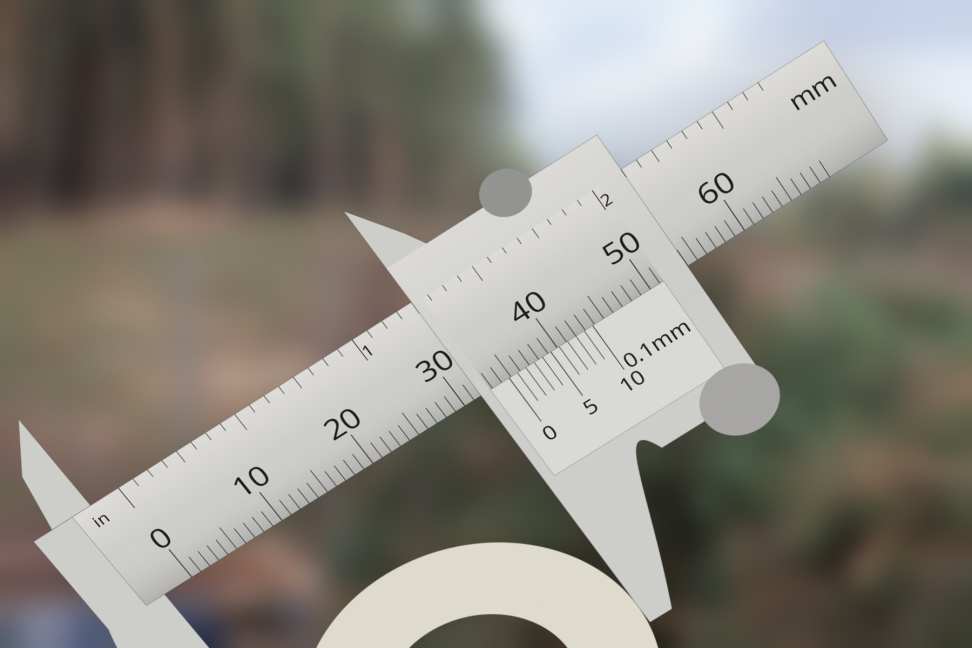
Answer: {"value": 34.8, "unit": "mm"}
